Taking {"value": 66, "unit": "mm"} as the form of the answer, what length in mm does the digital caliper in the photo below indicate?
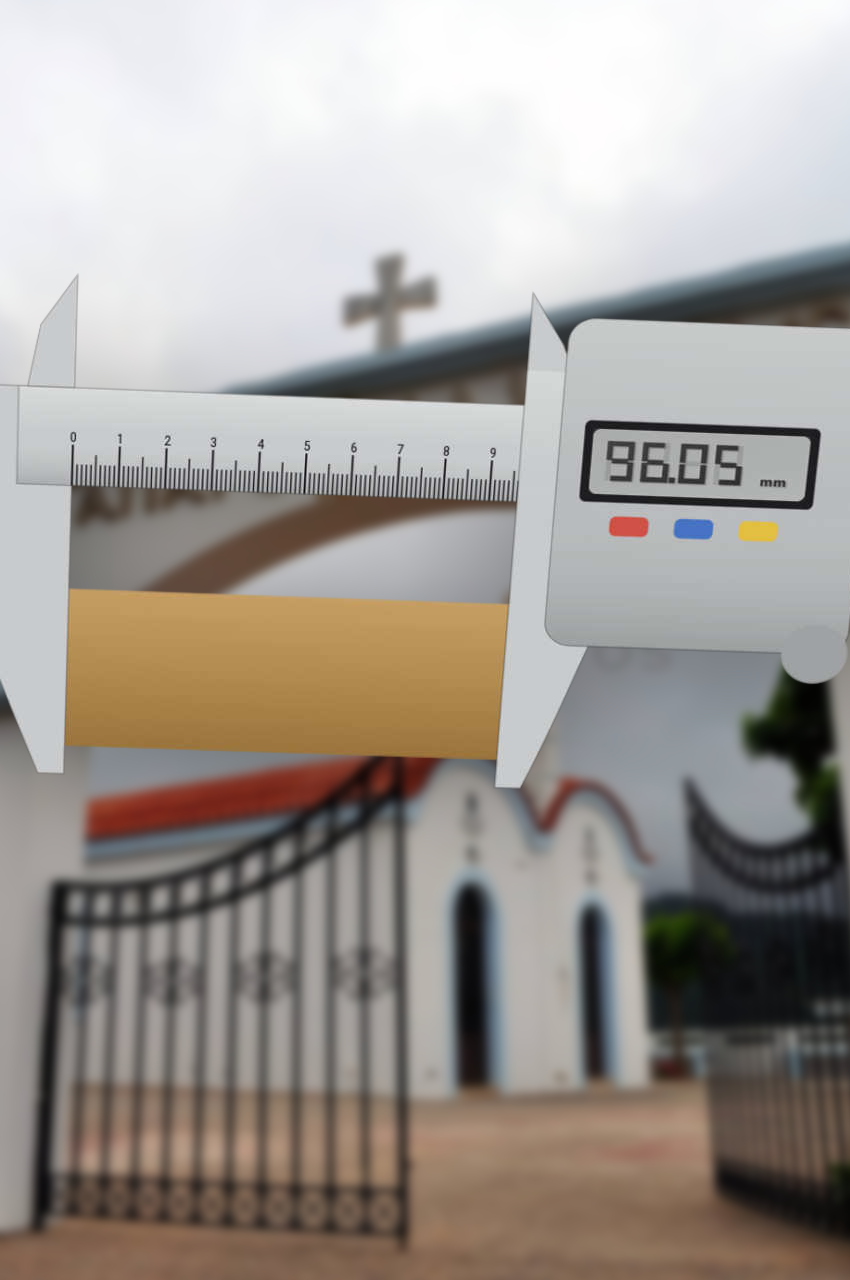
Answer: {"value": 96.05, "unit": "mm"}
